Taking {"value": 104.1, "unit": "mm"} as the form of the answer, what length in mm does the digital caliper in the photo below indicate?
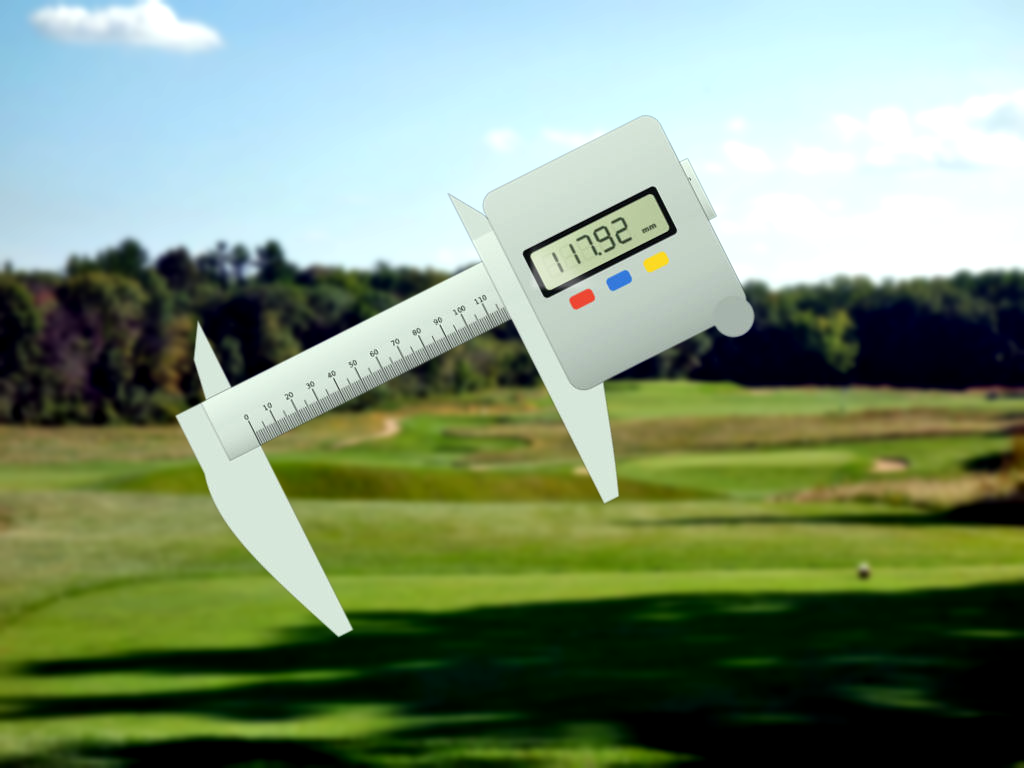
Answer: {"value": 117.92, "unit": "mm"}
